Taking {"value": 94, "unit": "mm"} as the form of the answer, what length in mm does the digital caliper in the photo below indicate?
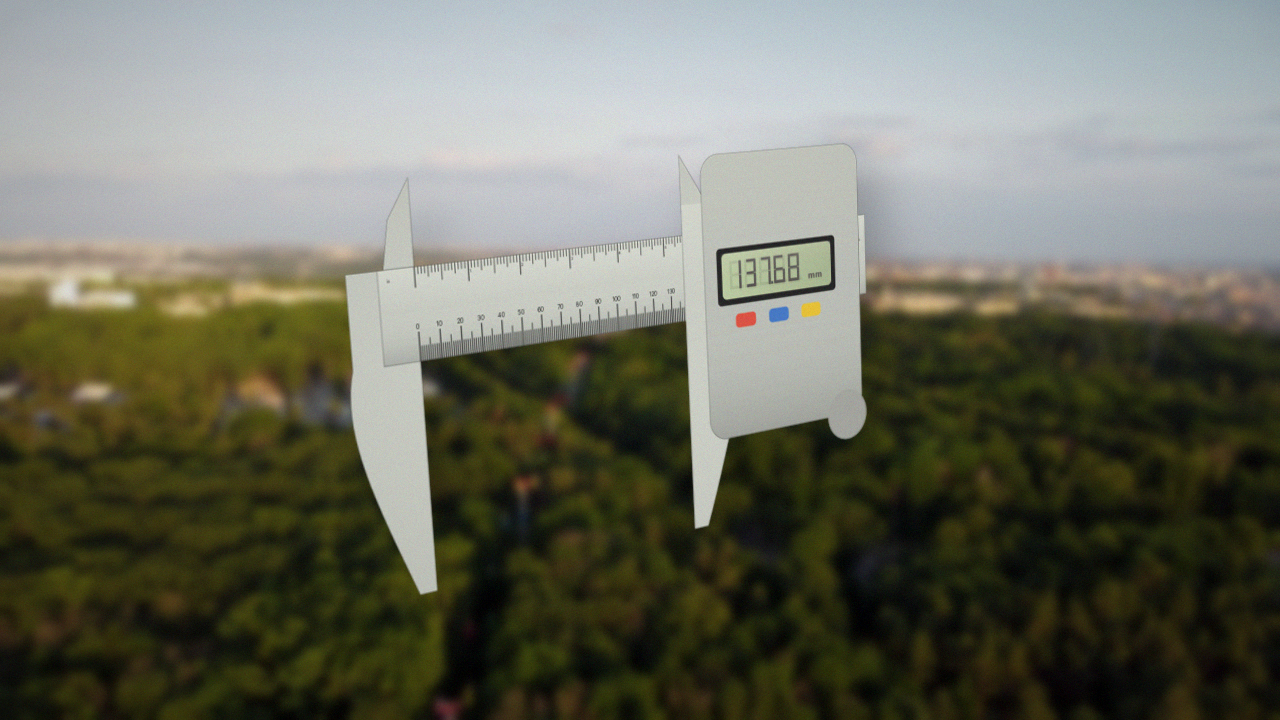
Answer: {"value": 137.68, "unit": "mm"}
